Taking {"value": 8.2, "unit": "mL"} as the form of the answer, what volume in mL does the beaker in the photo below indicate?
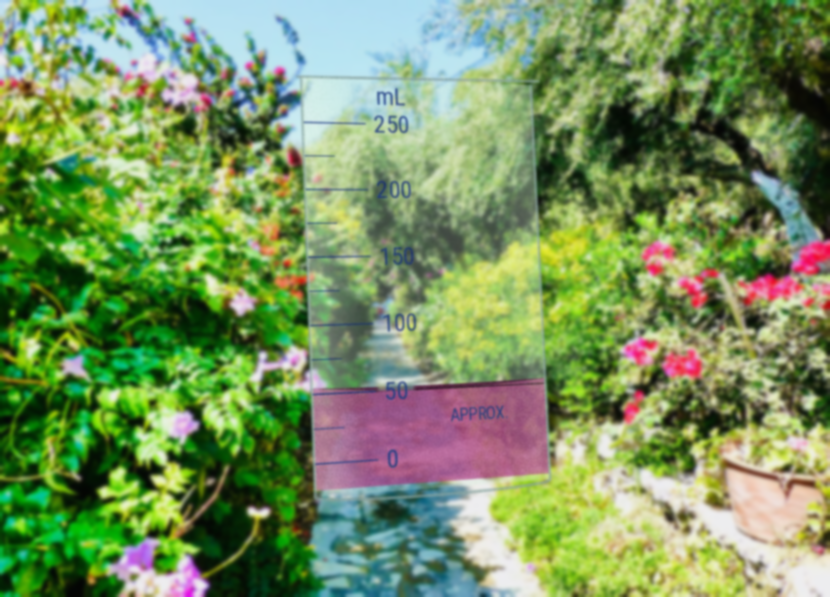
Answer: {"value": 50, "unit": "mL"}
